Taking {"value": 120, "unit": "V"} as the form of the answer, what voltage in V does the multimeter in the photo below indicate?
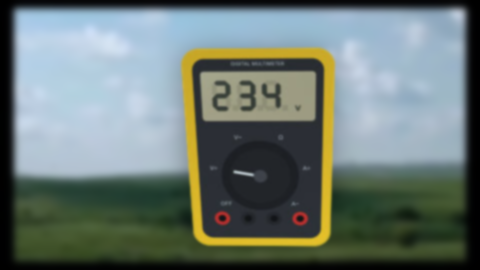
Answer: {"value": 234, "unit": "V"}
